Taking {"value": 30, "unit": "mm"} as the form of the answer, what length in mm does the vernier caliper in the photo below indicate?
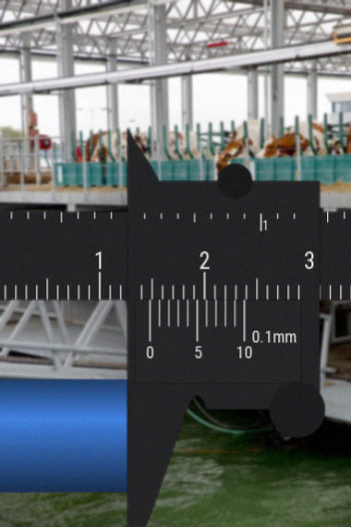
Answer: {"value": 14.8, "unit": "mm"}
